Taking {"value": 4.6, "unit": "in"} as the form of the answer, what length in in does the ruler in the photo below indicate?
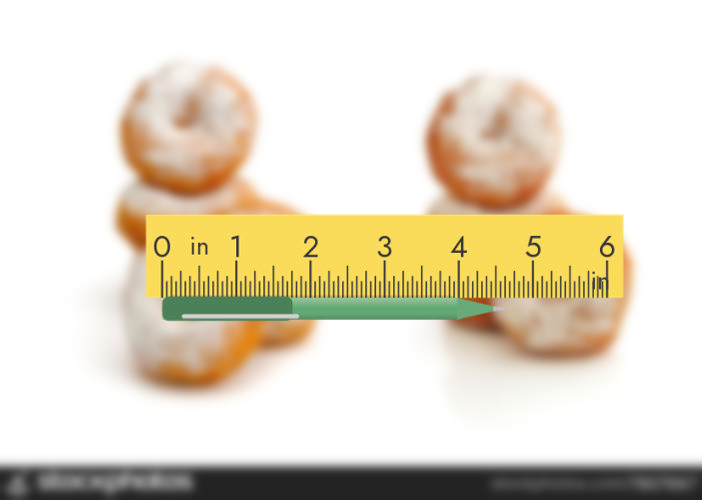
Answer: {"value": 4.625, "unit": "in"}
